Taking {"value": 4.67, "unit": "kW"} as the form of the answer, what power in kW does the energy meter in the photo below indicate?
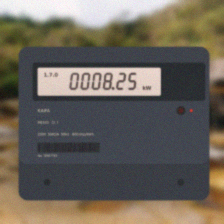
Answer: {"value": 8.25, "unit": "kW"}
